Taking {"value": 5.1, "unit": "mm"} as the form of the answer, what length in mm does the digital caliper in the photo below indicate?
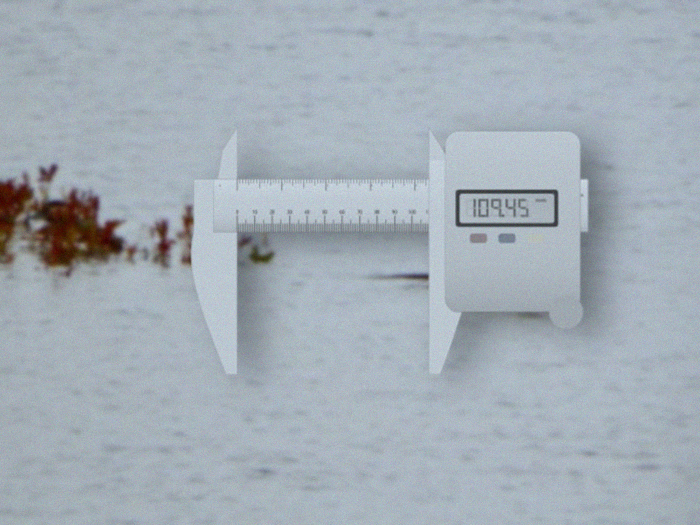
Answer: {"value": 109.45, "unit": "mm"}
